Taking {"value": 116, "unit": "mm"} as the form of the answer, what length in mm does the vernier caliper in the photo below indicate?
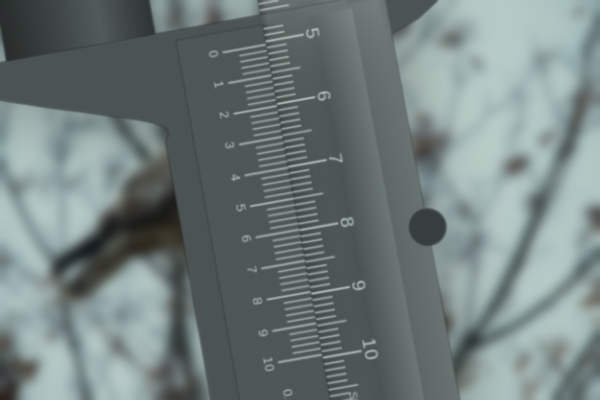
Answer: {"value": 50.5, "unit": "mm"}
